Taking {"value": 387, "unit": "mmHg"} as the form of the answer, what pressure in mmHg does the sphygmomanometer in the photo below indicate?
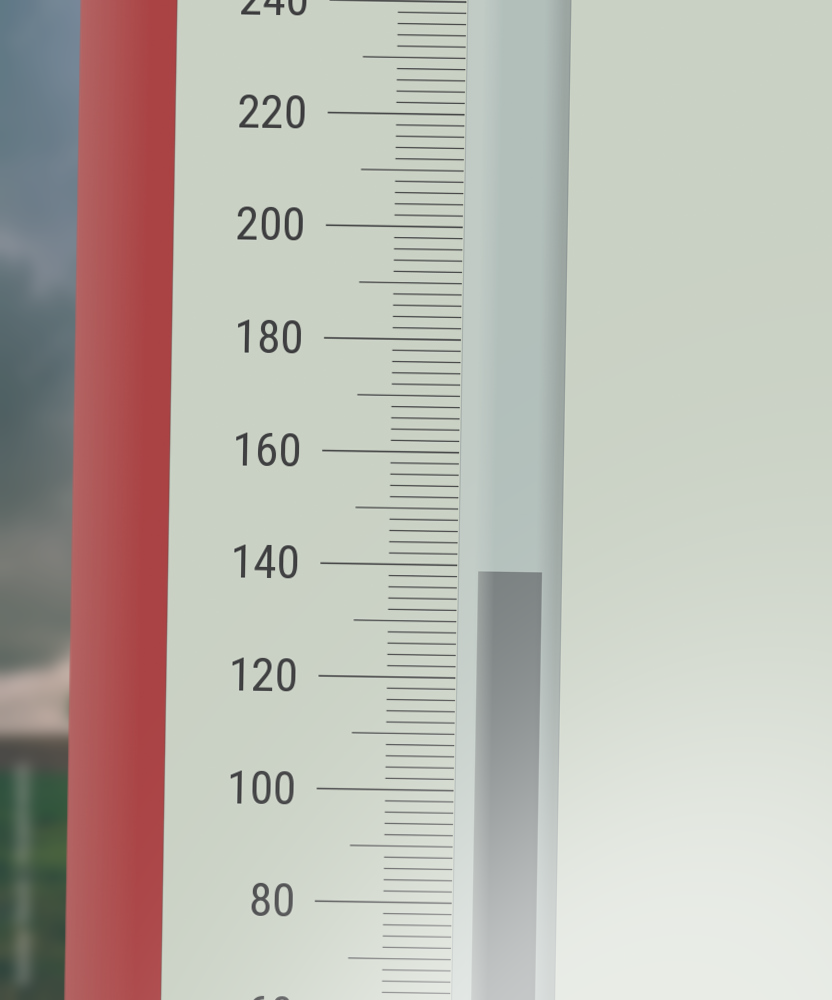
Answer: {"value": 139, "unit": "mmHg"}
